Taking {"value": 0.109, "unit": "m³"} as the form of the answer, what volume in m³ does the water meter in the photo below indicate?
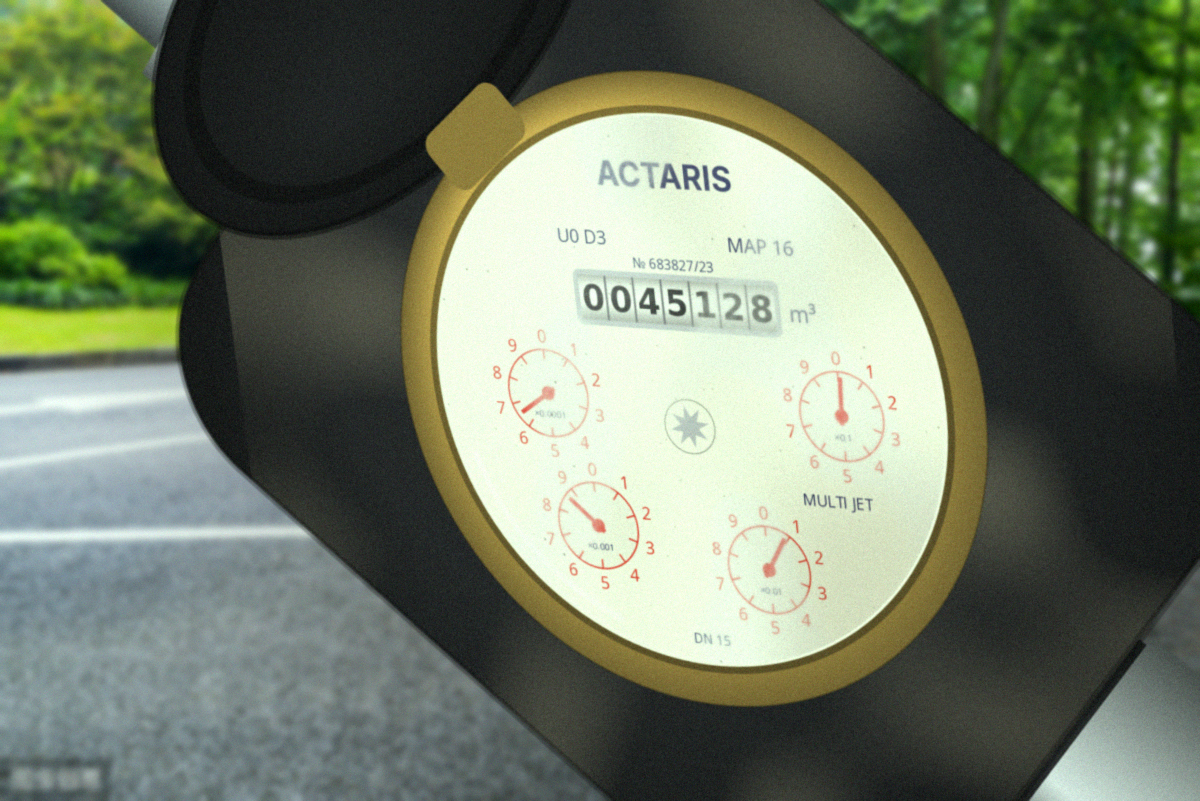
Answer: {"value": 45128.0086, "unit": "m³"}
